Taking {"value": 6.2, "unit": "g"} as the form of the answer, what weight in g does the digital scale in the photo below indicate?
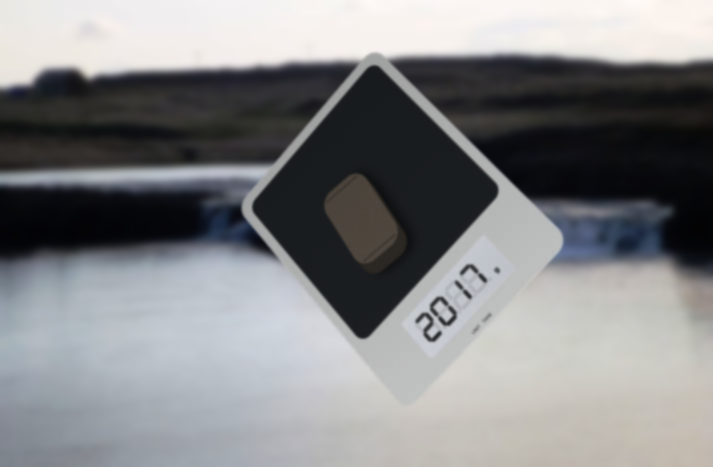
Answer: {"value": 2017, "unit": "g"}
